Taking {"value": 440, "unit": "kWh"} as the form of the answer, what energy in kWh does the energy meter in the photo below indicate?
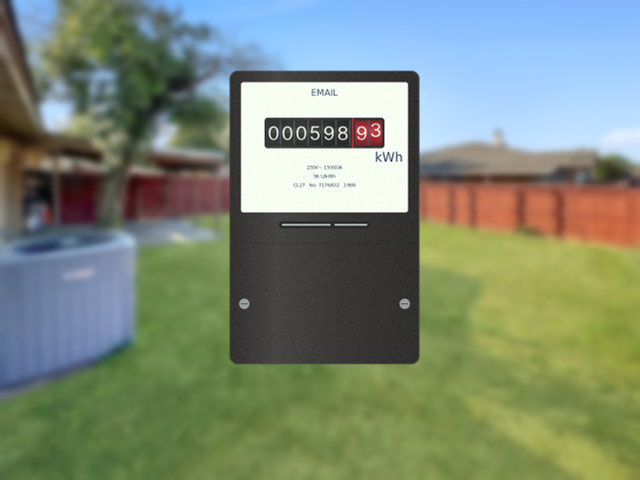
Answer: {"value": 598.93, "unit": "kWh"}
